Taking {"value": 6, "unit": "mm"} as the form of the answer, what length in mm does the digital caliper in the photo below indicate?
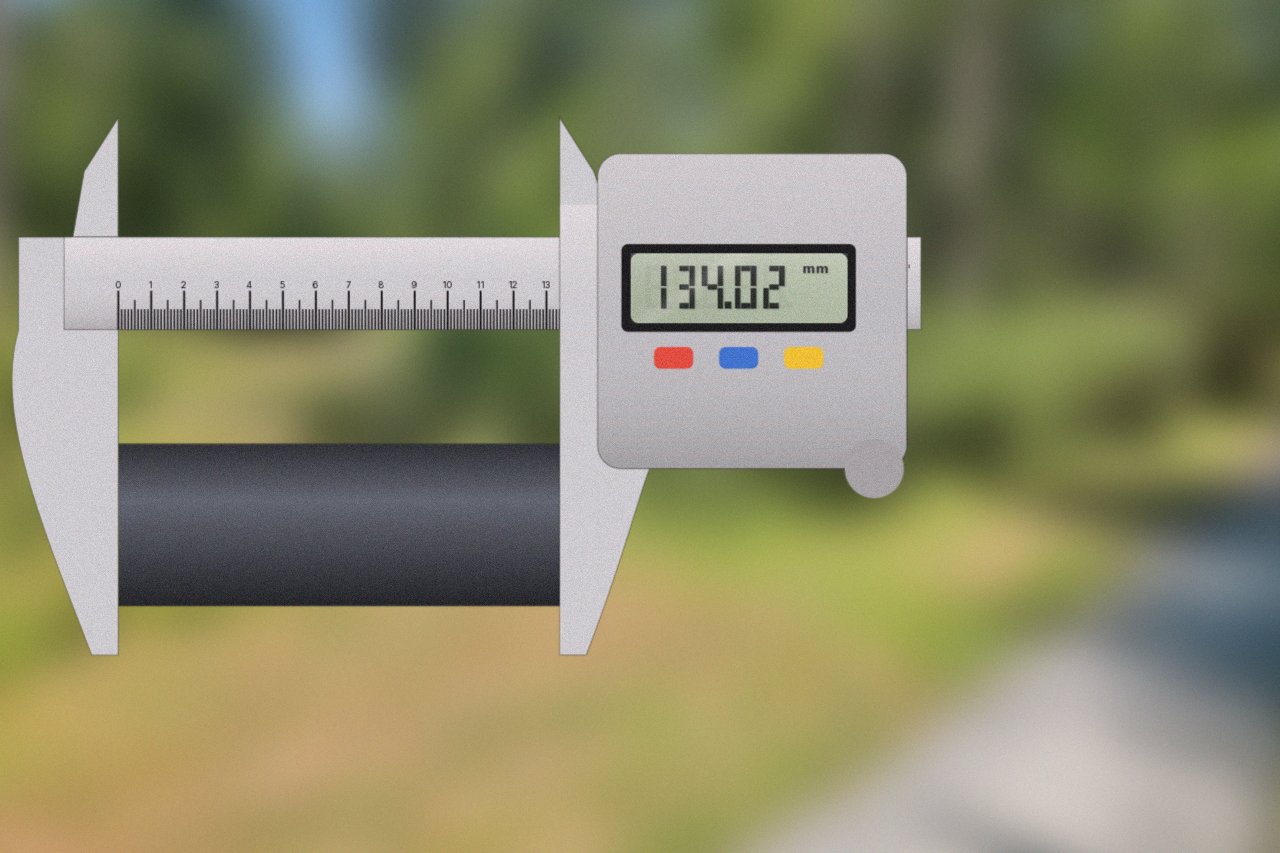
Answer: {"value": 134.02, "unit": "mm"}
